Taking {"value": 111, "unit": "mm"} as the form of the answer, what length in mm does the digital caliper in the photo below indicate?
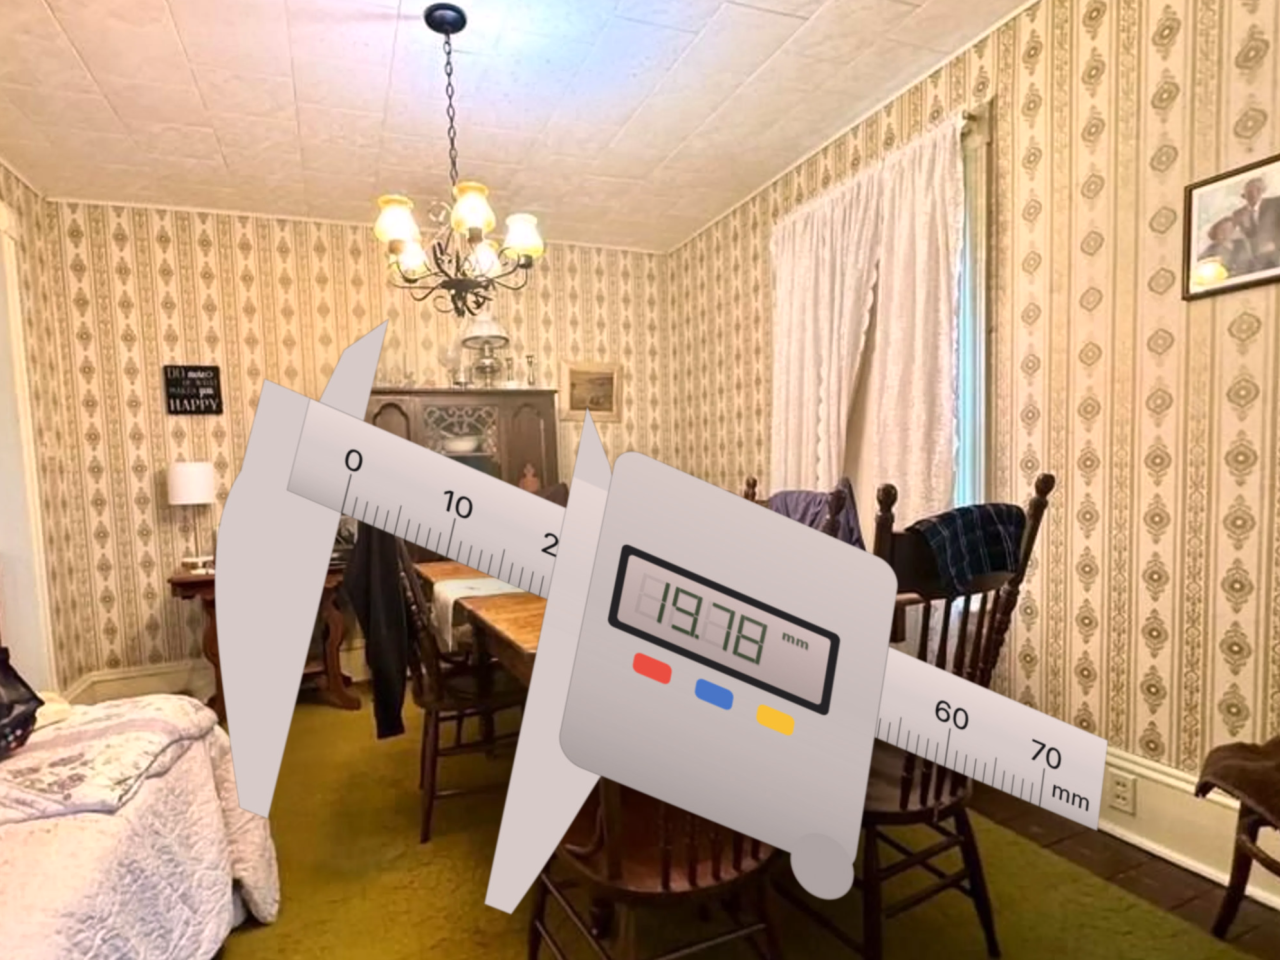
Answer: {"value": 19.78, "unit": "mm"}
